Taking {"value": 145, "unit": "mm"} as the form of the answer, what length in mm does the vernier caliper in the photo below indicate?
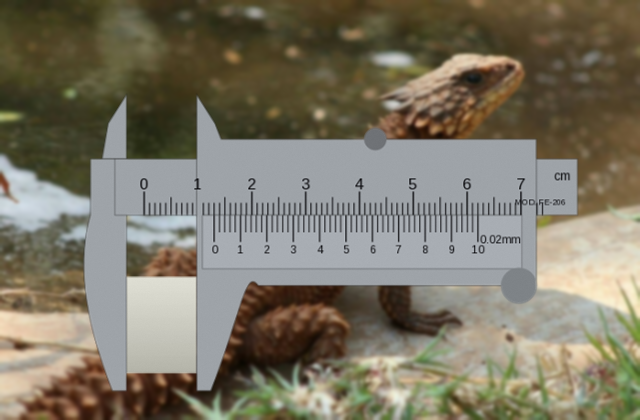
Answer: {"value": 13.0, "unit": "mm"}
